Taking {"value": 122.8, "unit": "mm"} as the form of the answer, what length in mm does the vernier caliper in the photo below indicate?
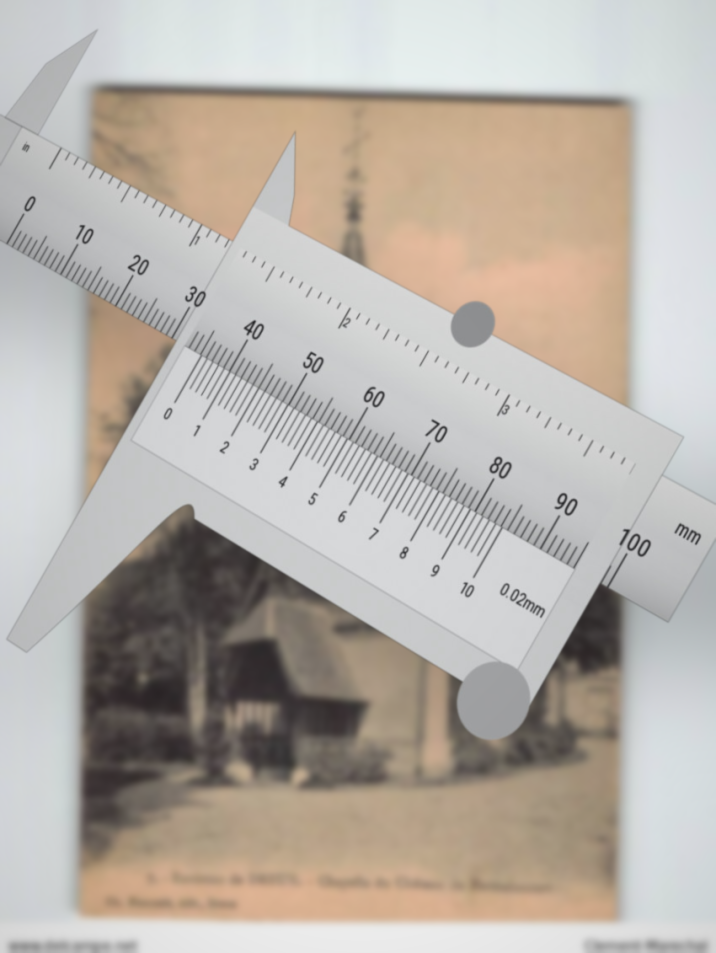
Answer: {"value": 35.2, "unit": "mm"}
